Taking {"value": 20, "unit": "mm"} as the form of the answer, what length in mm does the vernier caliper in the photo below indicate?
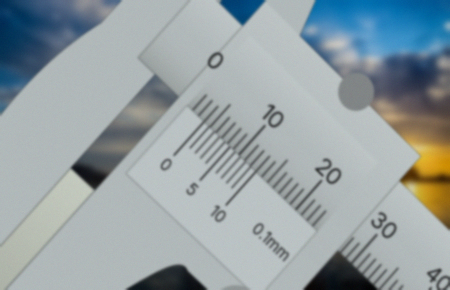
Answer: {"value": 4.0, "unit": "mm"}
